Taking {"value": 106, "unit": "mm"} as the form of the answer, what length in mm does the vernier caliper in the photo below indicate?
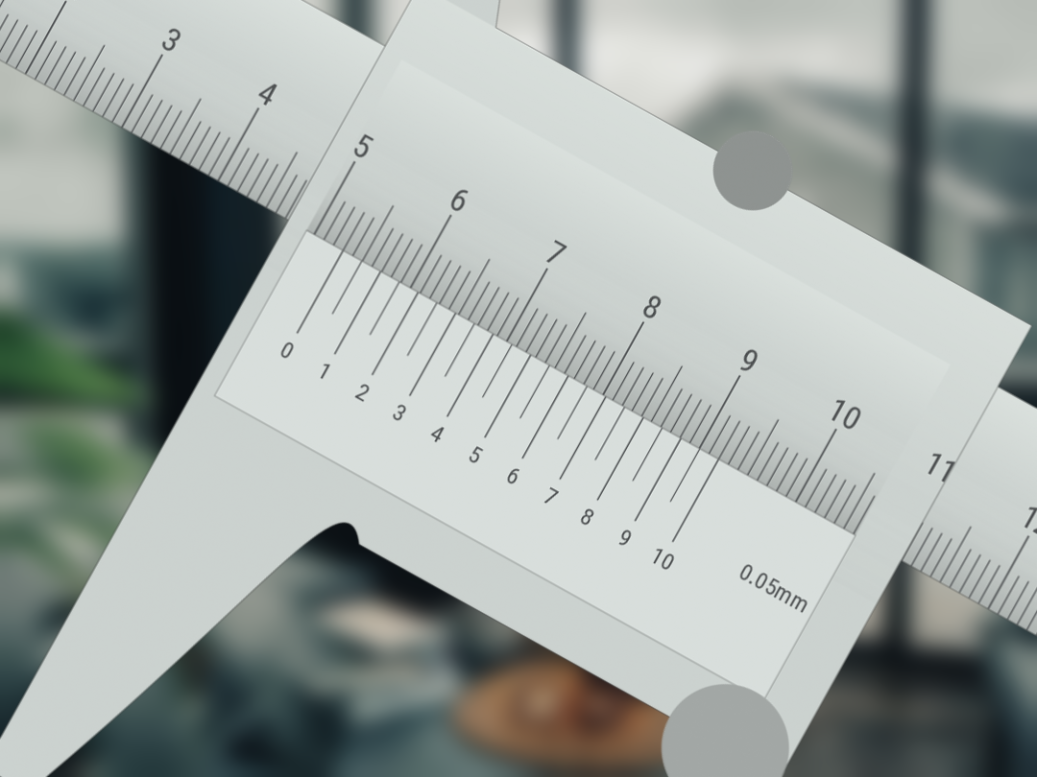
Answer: {"value": 53.0, "unit": "mm"}
